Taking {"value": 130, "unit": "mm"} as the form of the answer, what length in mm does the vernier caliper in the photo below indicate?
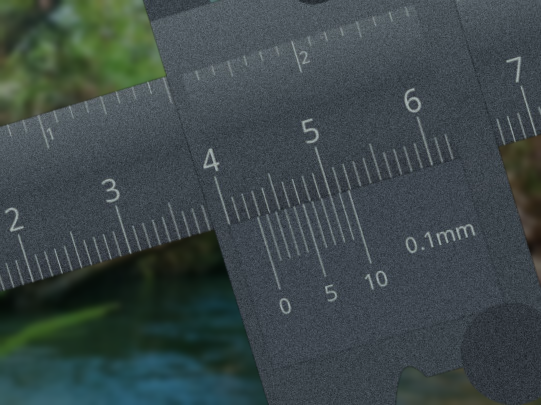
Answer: {"value": 42.8, "unit": "mm"}
